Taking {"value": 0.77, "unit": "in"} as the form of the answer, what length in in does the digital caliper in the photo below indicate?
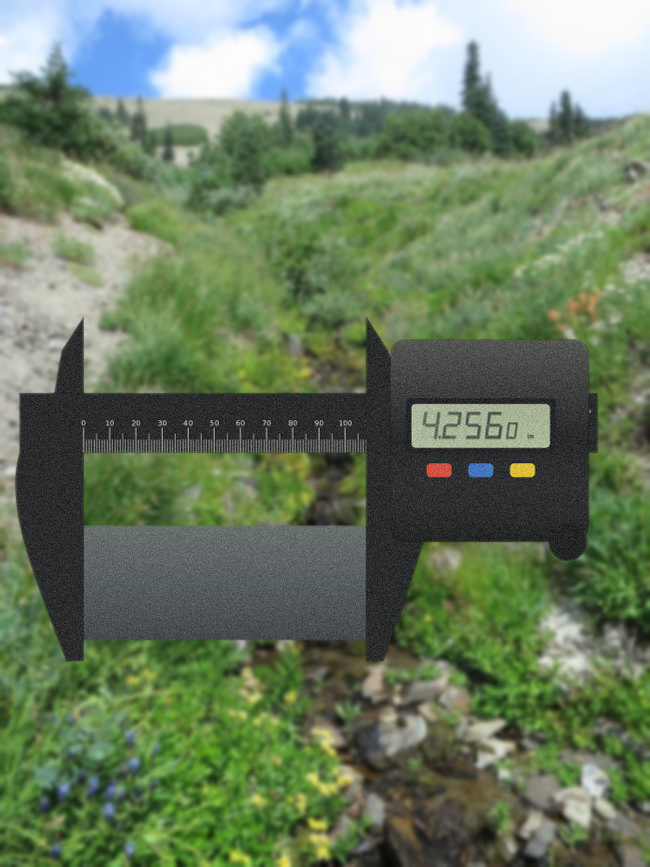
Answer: {"value": 4.2560, "unit": "in"}
